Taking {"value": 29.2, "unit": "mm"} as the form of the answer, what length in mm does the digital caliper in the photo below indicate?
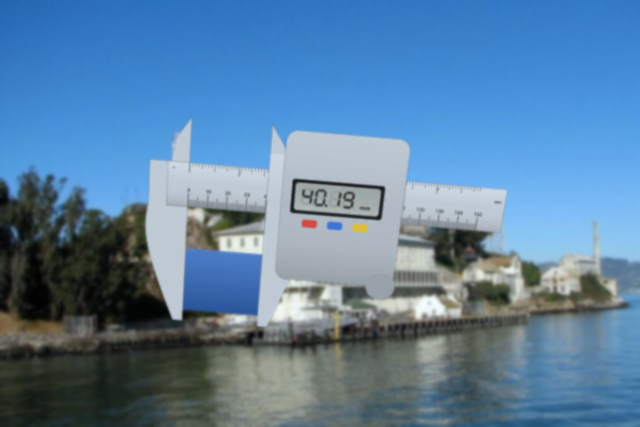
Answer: {"value": 40.19, "unit": "mm"}
